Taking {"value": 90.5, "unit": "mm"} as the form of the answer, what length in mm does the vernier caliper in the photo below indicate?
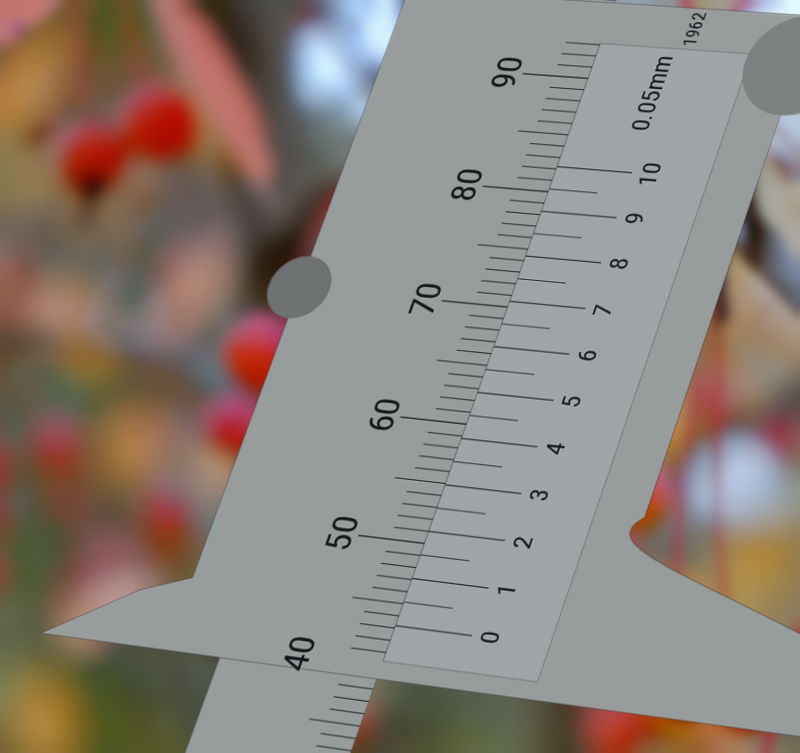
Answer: {"value": 43.2, "unit": "mm"}
